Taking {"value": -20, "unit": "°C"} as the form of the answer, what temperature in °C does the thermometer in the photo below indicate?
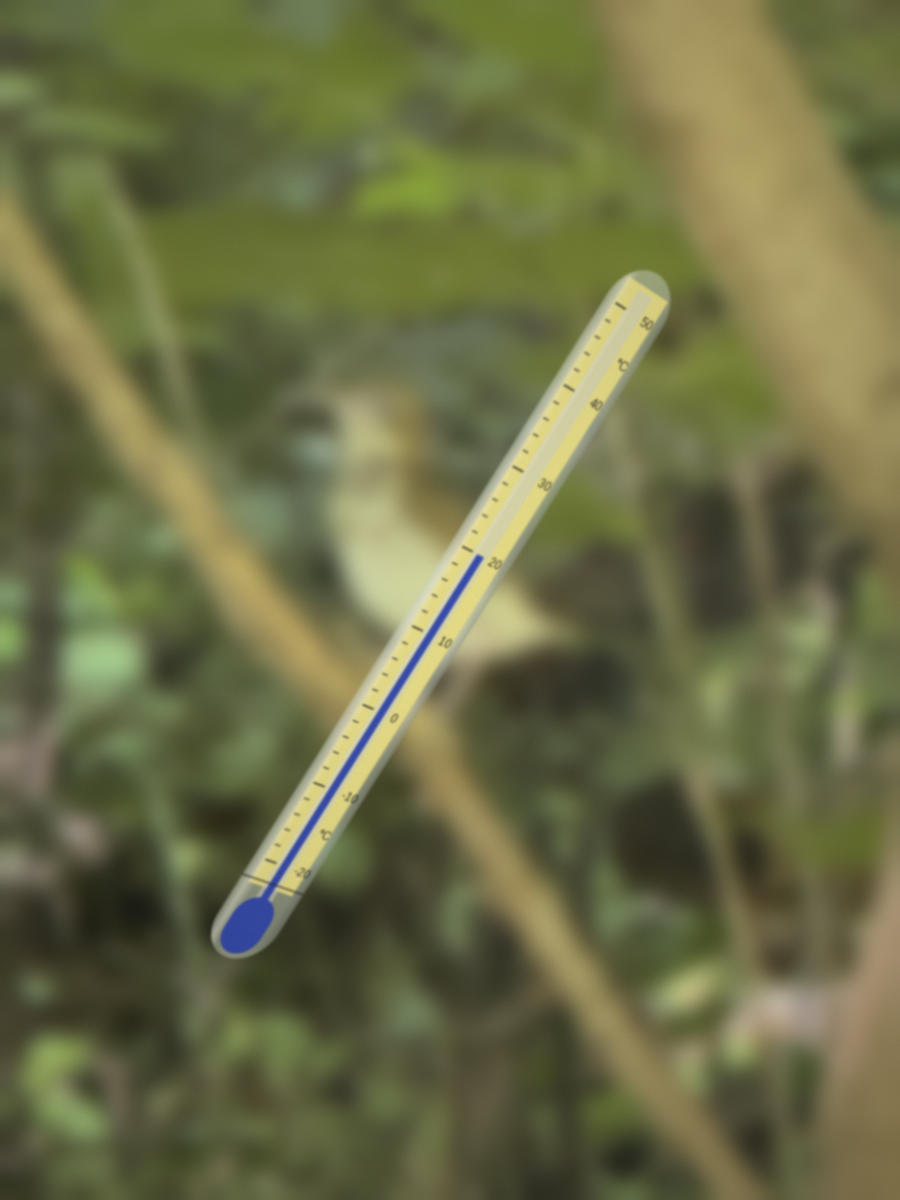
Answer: {"value": 20, "unit": "°C"}
